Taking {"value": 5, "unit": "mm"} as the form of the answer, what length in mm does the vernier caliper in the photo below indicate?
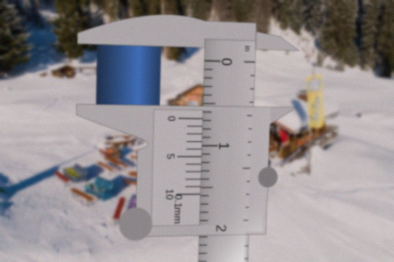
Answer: {"value": 6.8, "unit": "mm"}
